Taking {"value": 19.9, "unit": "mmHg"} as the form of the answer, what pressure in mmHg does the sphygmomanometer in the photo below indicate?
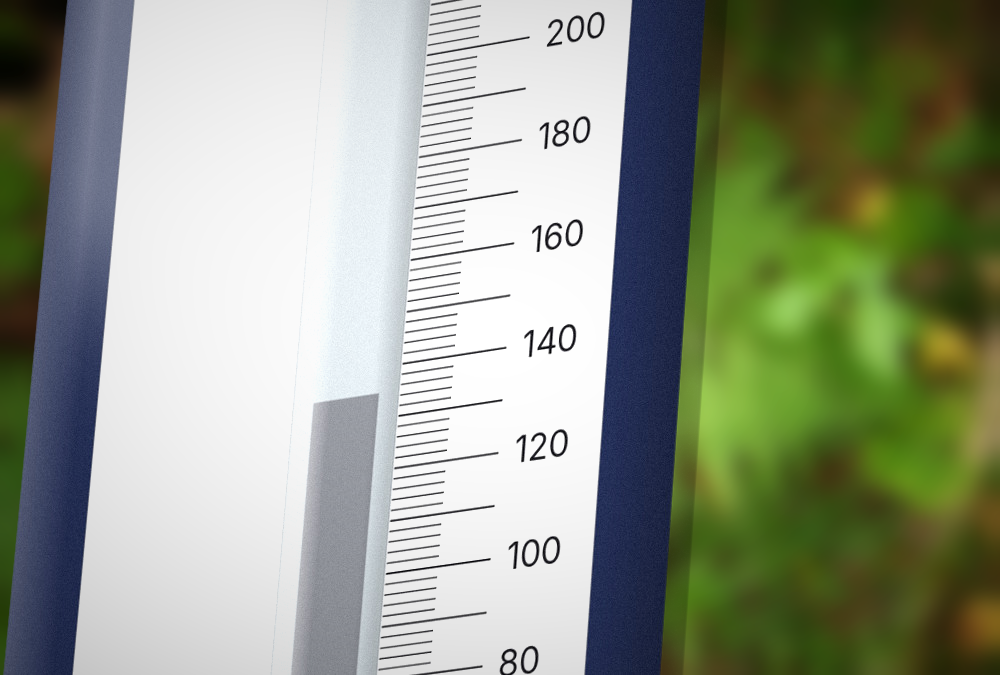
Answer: {"value": 135, "unit": "mmHg"}
